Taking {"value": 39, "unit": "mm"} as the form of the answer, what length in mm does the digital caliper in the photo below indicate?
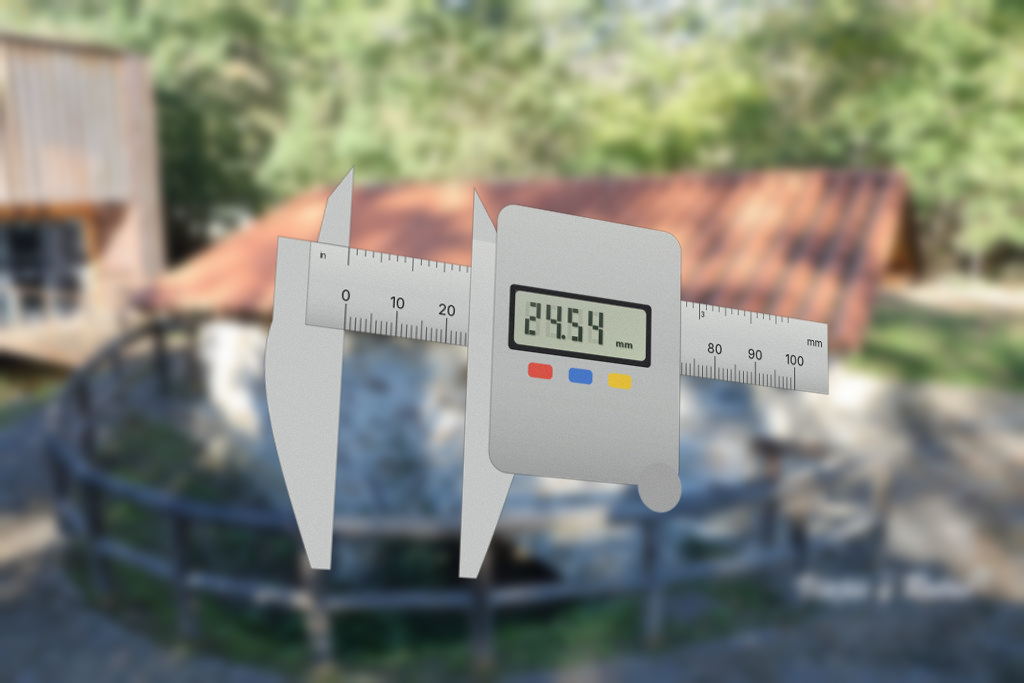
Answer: {"value": 24.54, "unit": "mm"}
